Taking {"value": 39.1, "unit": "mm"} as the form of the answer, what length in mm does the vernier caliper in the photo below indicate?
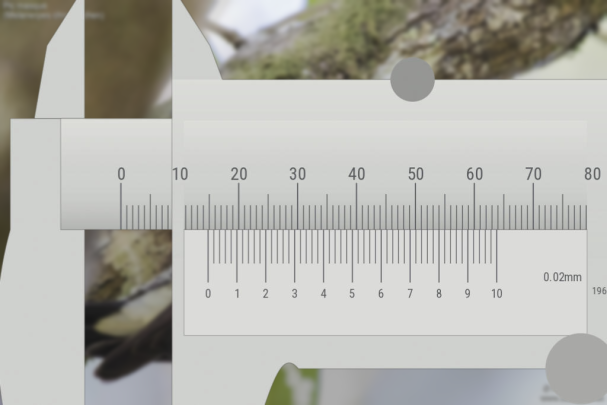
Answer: {"value": 14.8, "unit": "mm"}
